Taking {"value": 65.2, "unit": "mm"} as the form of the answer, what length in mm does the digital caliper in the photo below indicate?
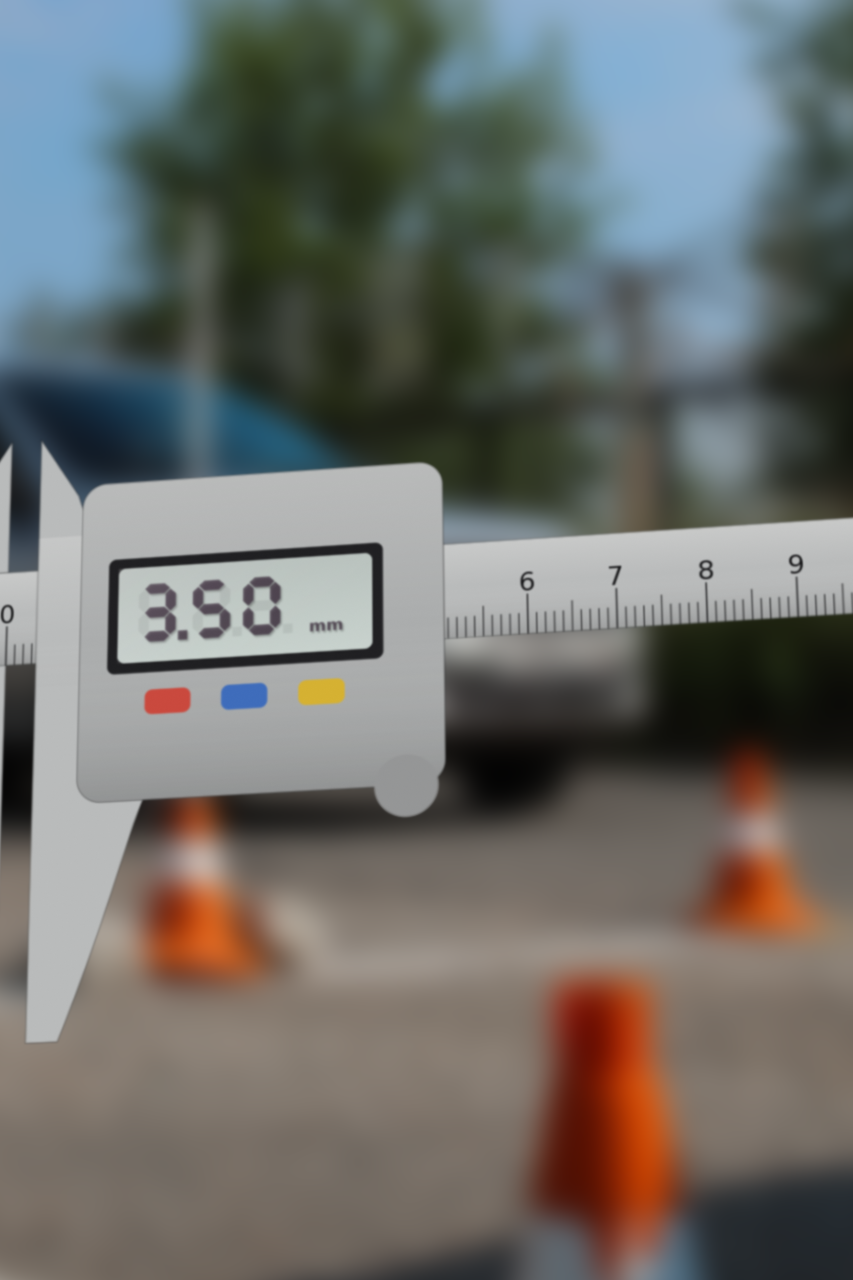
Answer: {"value": 3.50, "unit": "mm"}
